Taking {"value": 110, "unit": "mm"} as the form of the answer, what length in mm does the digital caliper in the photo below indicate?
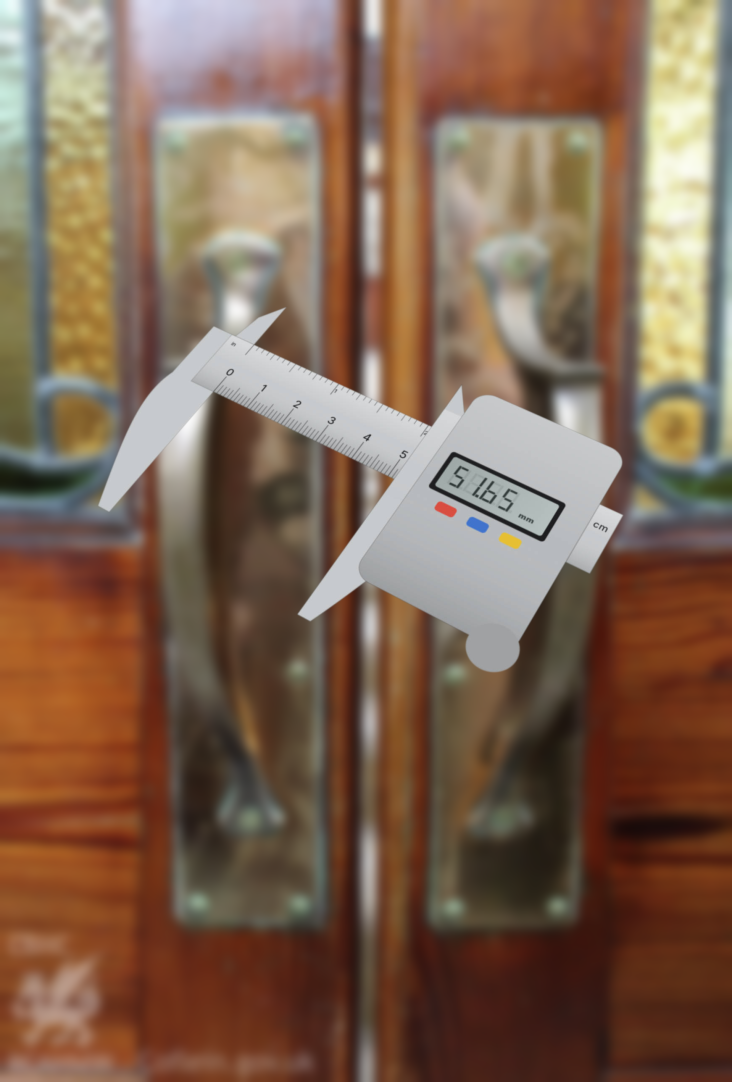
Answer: {"value": 51.65, "unit": "mm"}
